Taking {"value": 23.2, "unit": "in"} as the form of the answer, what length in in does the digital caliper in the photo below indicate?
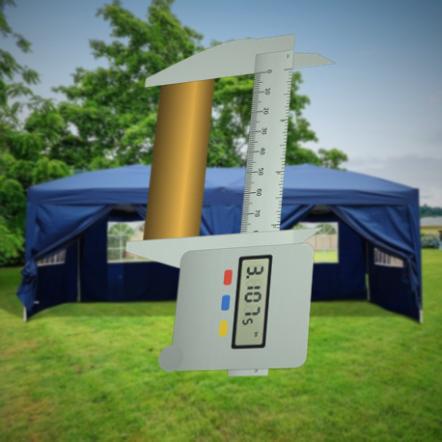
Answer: {"value": 3.1075, "unit": "in"}
